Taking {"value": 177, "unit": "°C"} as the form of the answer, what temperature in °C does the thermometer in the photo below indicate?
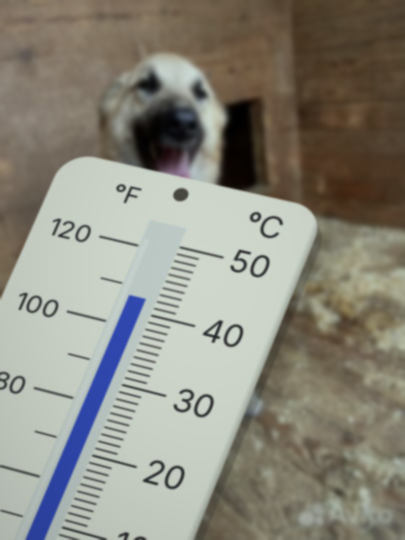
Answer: {"value": 42, "unit": "°C"}
